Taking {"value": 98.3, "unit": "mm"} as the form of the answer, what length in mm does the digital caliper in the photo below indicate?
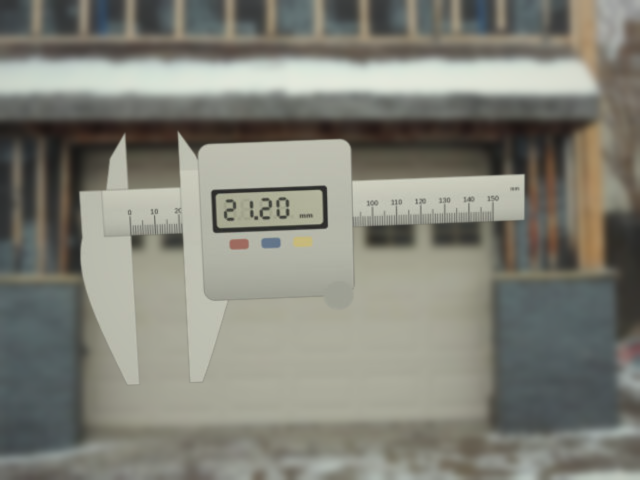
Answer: {"value": 21.20, "unit": "mm"}
